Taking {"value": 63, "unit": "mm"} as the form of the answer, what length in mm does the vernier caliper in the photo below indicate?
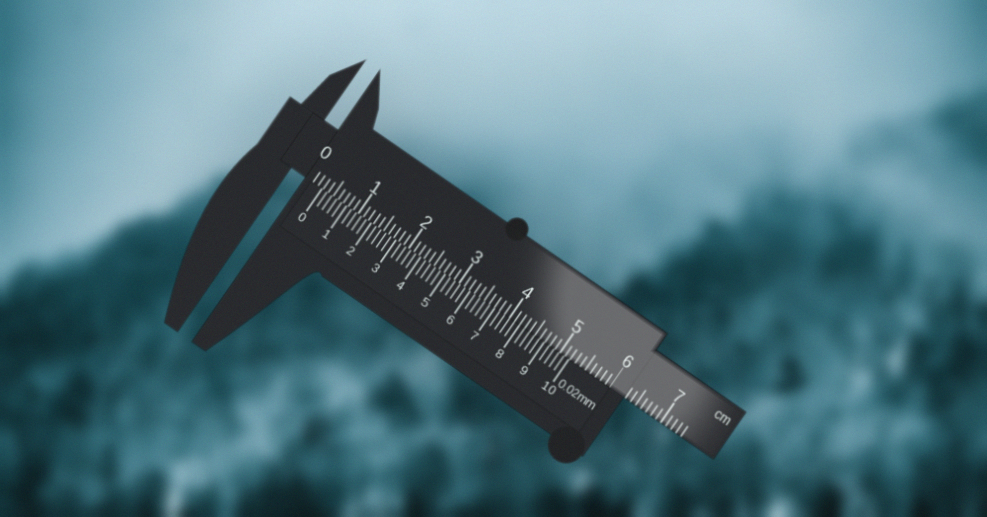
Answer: {"value": 2.8, "unit": "mm"}
